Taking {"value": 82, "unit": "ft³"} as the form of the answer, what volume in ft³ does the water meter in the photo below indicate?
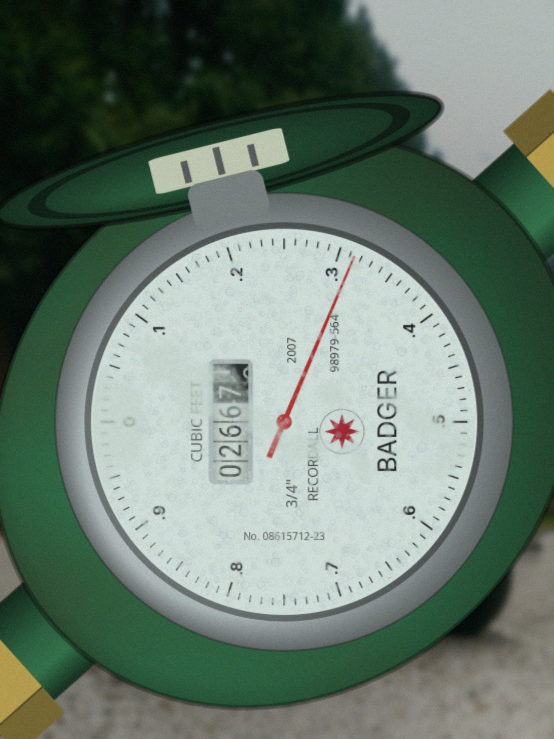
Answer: {"value": 26671.31, "unit": "ft³"}
